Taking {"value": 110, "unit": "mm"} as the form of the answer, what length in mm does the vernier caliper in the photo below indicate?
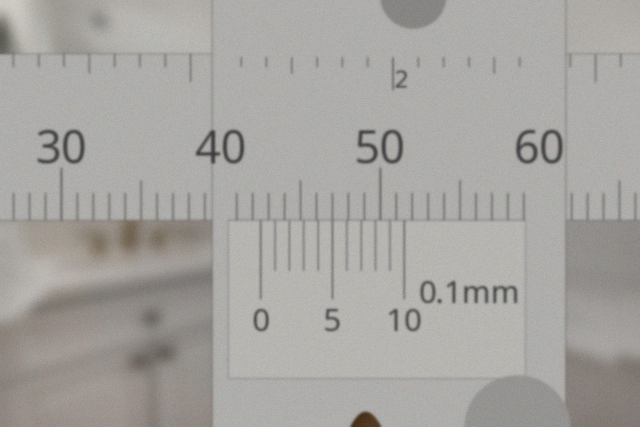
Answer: {"value": 42.5, "unit": "mm"}
